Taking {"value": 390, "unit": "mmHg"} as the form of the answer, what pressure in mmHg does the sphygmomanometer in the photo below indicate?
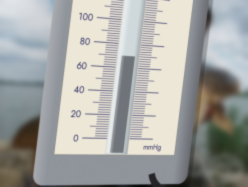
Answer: {"value": 70, "unit": "mmHg"}
